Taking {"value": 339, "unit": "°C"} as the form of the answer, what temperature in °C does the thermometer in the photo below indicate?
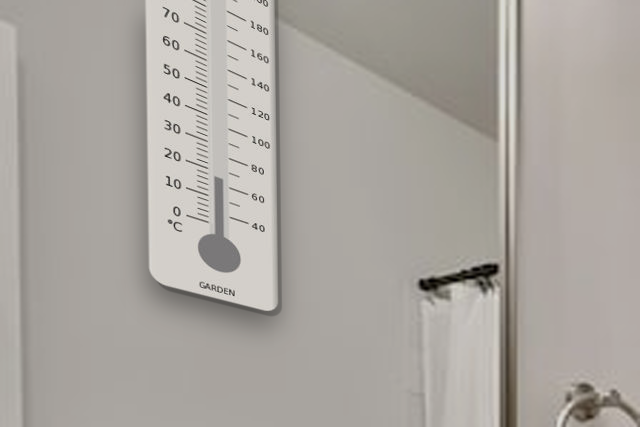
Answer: {"value": 18, "unit": "°C"}
